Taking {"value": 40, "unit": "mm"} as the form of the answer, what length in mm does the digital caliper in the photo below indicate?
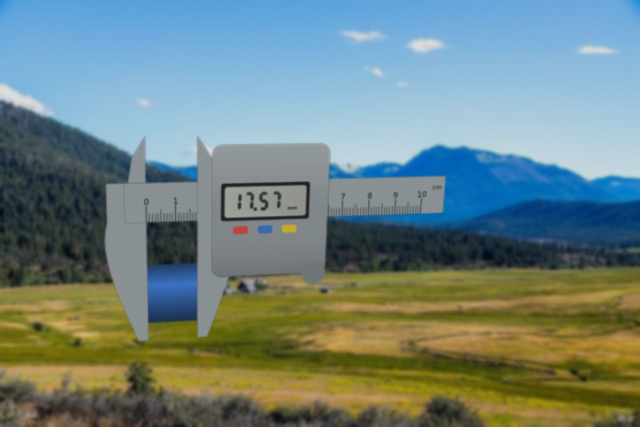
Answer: {"value": 17.57, "unit": "mm"}
